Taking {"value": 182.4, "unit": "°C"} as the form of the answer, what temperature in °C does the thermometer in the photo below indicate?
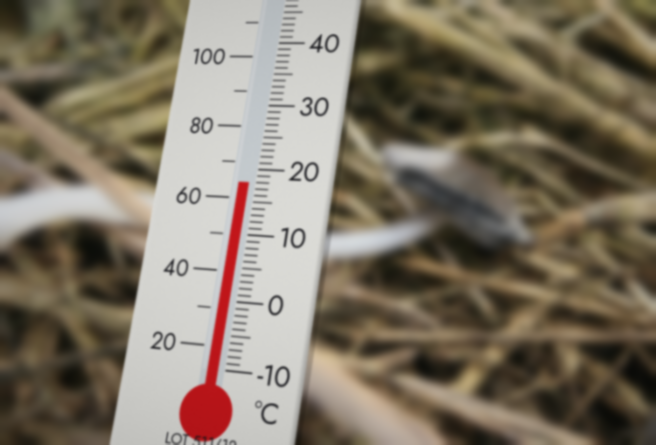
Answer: {"value": 18, "unit": "°C"}
